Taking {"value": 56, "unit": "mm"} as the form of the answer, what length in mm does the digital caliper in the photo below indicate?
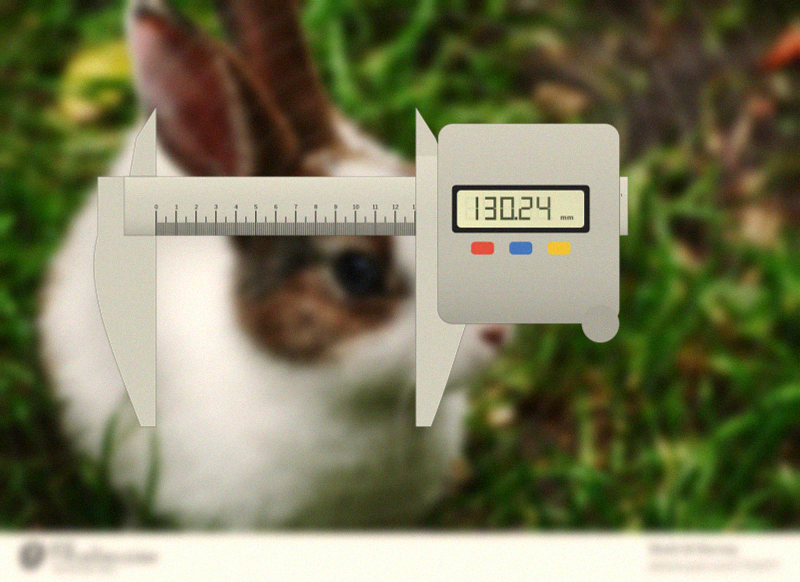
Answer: {"value": 130.24, "unit": "mm"}
